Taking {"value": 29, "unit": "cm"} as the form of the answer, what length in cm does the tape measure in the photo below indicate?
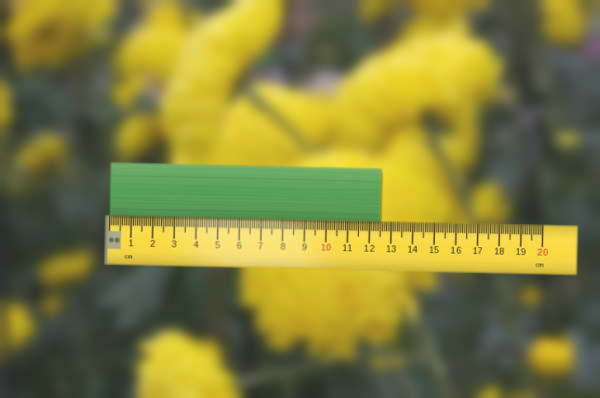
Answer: {"value": 12.5, "unit": "cm"}
